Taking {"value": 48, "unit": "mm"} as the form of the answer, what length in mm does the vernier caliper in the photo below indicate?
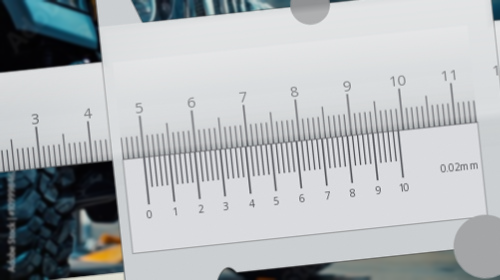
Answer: {"value": 50.0, "unit": "mm"}
